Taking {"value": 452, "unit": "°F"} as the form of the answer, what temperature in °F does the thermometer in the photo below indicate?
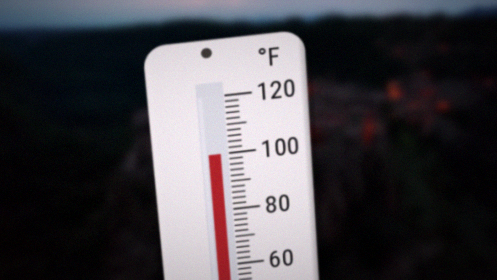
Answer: {"value": 100, "unit": "°F"}
